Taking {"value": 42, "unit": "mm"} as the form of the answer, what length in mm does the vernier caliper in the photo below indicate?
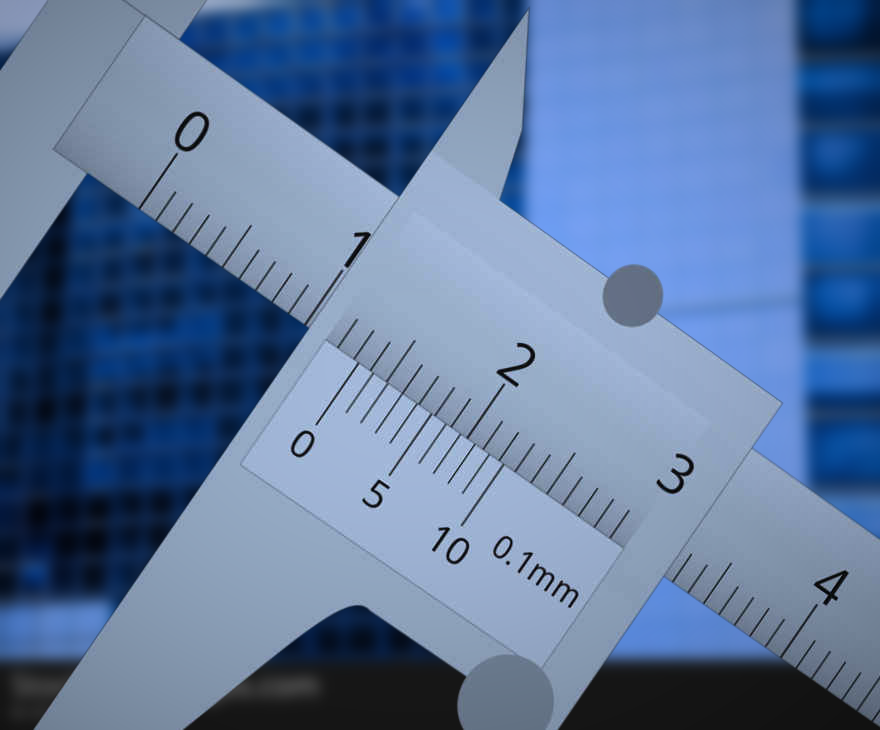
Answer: {"value": 13.3, "unit": "mm"}
